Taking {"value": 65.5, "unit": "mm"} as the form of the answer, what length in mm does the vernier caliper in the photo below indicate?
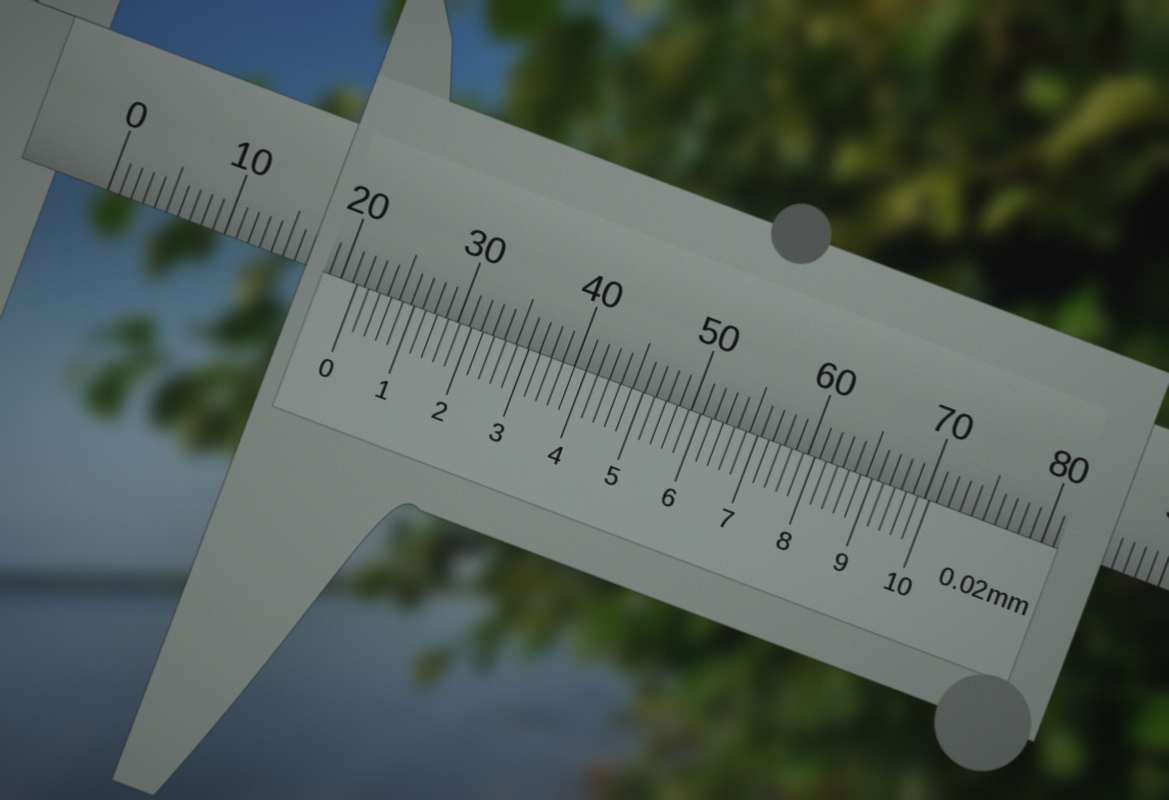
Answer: {"value": 21.4, "unit": "mm"}
